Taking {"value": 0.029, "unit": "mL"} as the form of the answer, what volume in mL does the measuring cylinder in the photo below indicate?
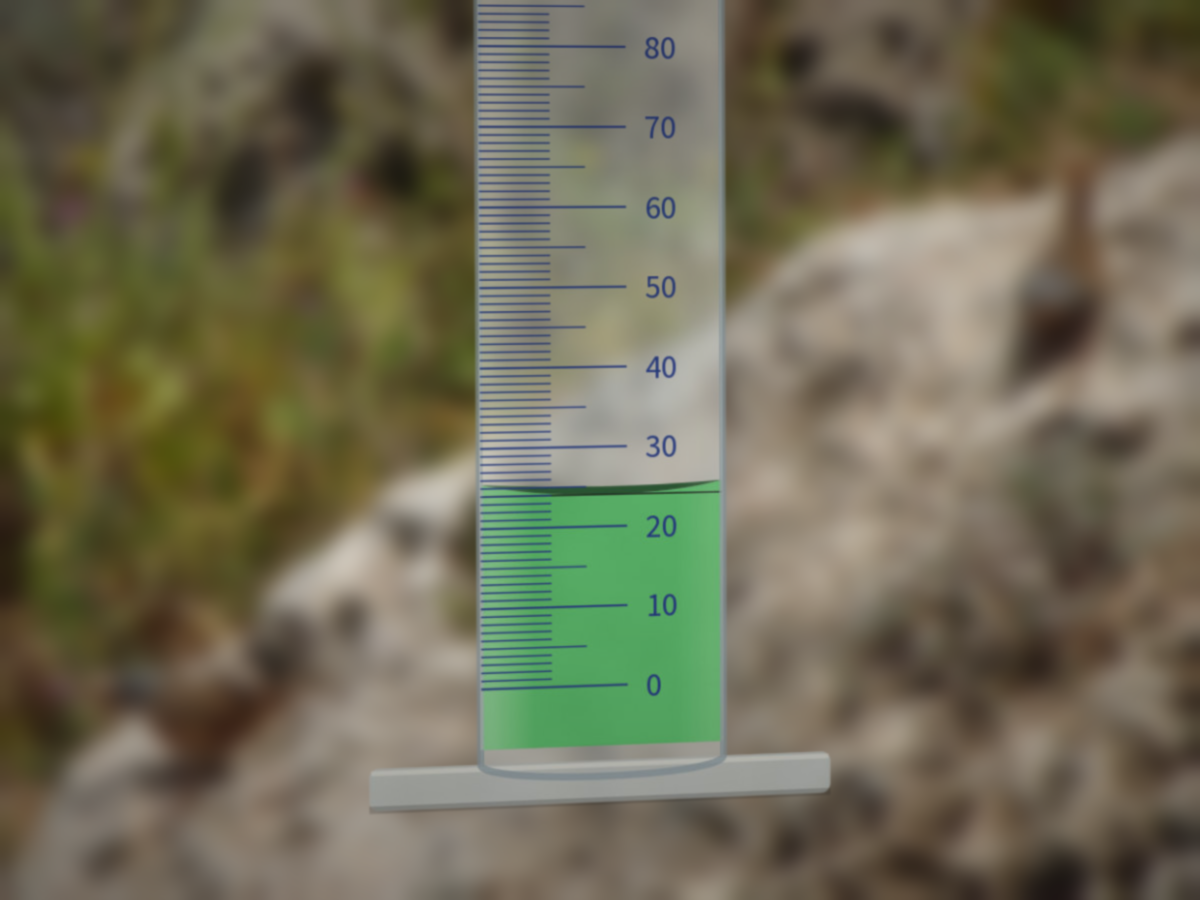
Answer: {"value": 24, "unit": "mL"}
